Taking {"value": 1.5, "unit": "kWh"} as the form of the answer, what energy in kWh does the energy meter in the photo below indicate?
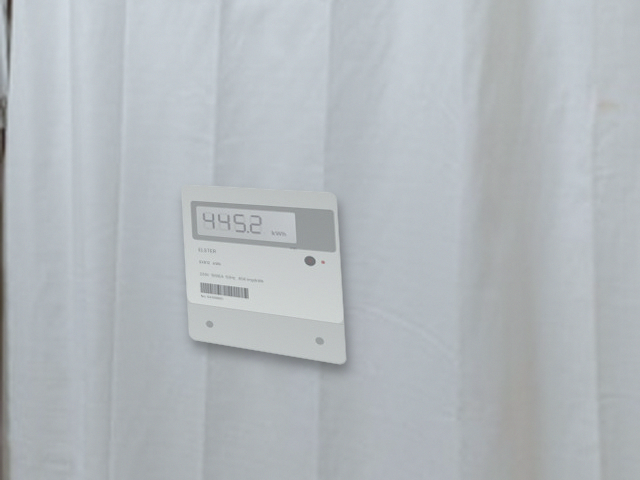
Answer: {"value": 445.2, "unit": "kWh"}
